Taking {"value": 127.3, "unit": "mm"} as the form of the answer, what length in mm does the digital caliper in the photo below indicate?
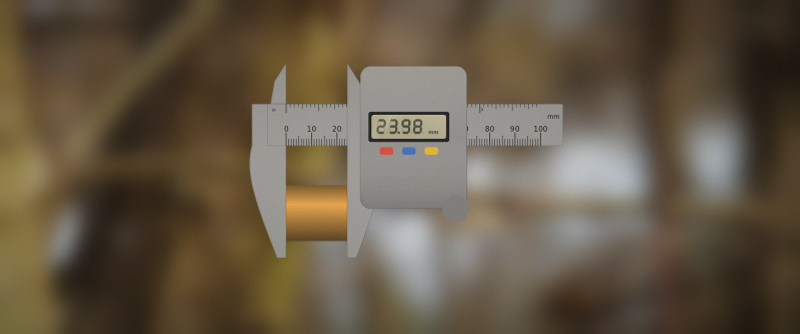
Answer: {"value": 23.98, "unit": "mm"}
